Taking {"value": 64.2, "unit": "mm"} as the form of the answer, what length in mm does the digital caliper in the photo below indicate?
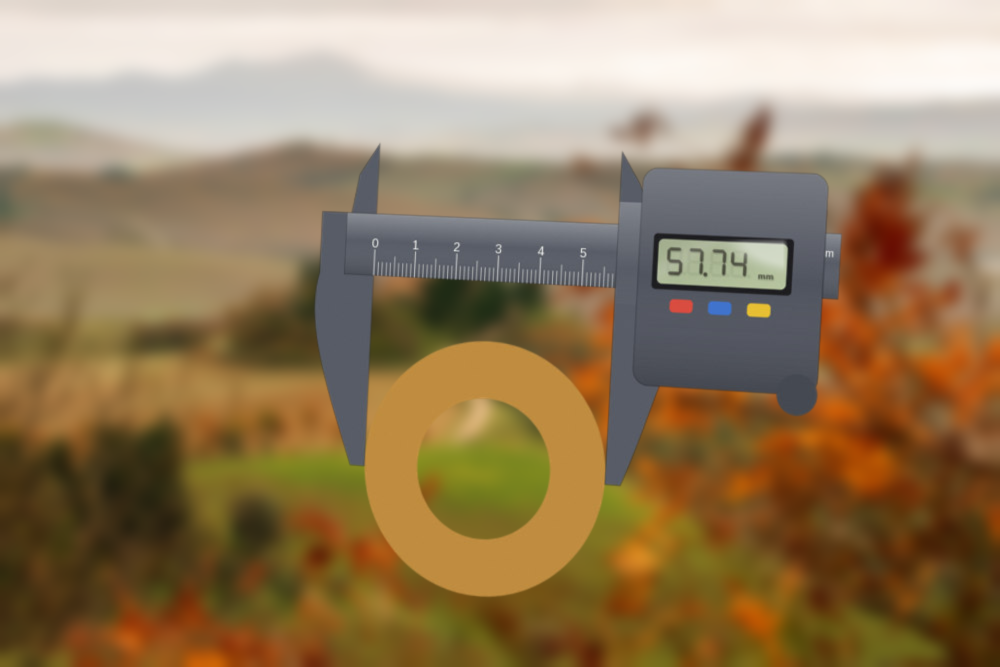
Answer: {"value": 57.74, "unit": "mm"}
